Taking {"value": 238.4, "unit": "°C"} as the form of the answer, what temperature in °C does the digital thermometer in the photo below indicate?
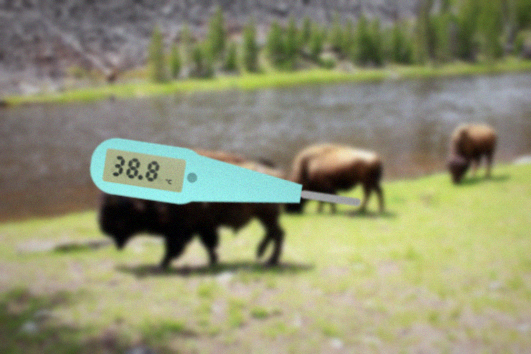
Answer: {"value": 38.8, "unit": "°C"}
